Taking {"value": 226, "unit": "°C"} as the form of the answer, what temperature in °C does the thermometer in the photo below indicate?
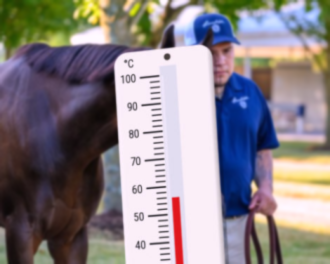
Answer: {"value": 56, "unit": "°C"}
